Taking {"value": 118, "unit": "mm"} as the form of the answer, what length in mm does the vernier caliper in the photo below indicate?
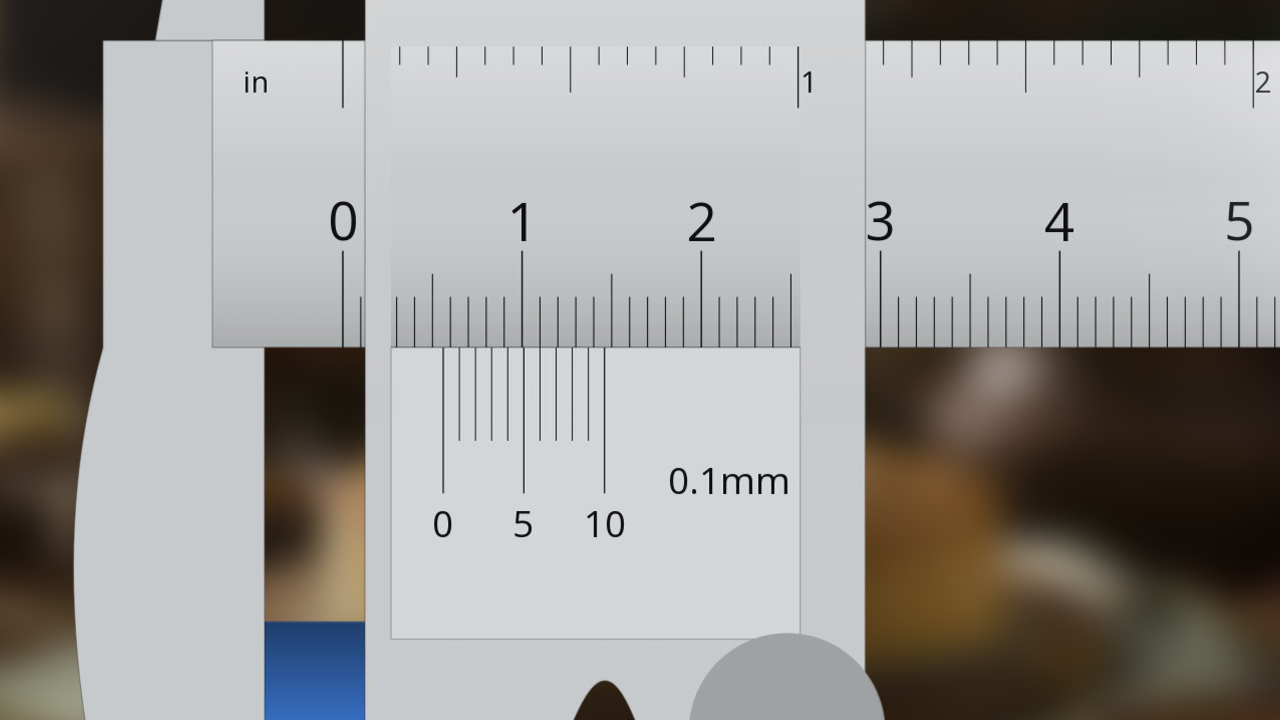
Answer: {"value": 5.6, "unit": "mm"}
